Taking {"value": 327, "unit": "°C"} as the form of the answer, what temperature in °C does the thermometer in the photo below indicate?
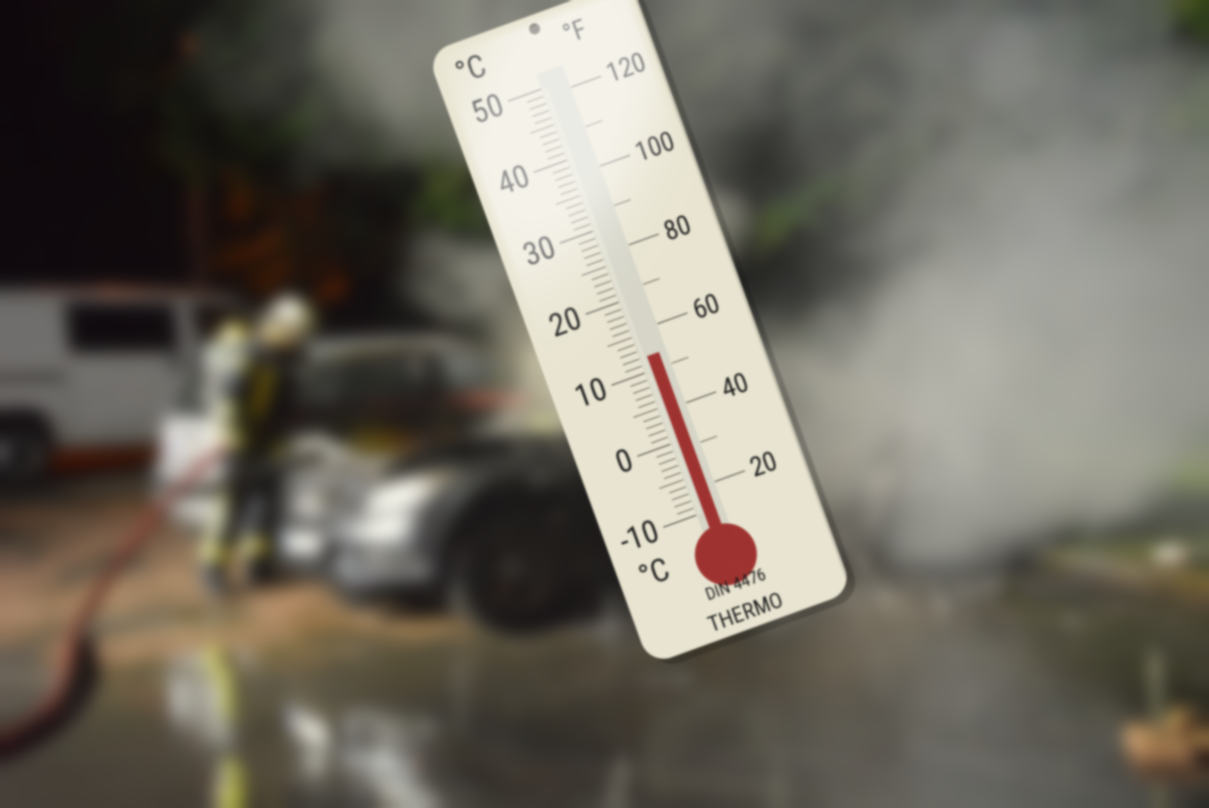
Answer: {"value": 12, "unit": "°C"}
